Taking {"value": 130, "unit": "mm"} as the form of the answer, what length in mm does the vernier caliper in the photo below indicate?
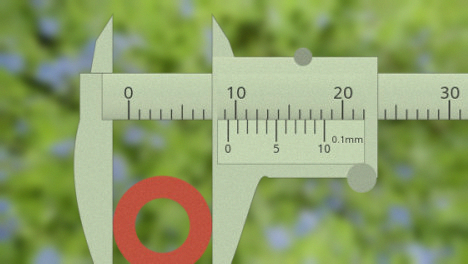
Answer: {"value": 9.3, "unit": "mm"}
